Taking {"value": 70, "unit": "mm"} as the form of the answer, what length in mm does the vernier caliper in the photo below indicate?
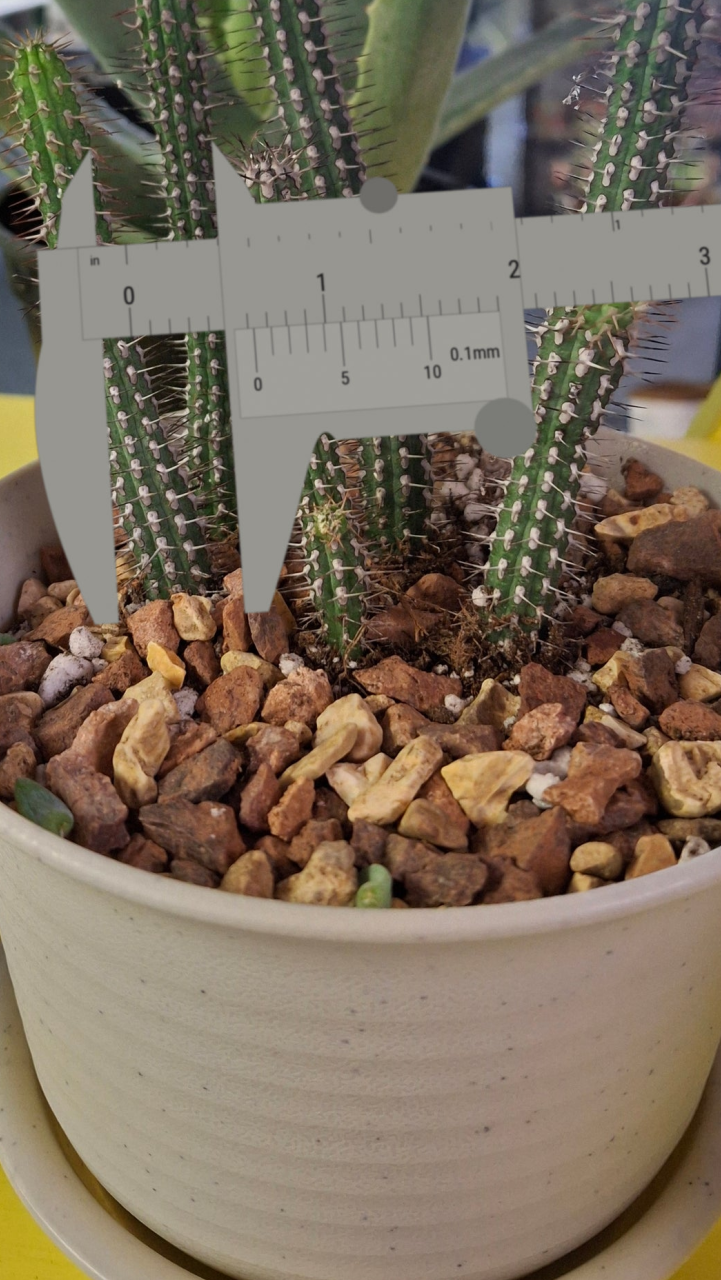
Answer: {"value": 6.3, "unit": "mm"}
